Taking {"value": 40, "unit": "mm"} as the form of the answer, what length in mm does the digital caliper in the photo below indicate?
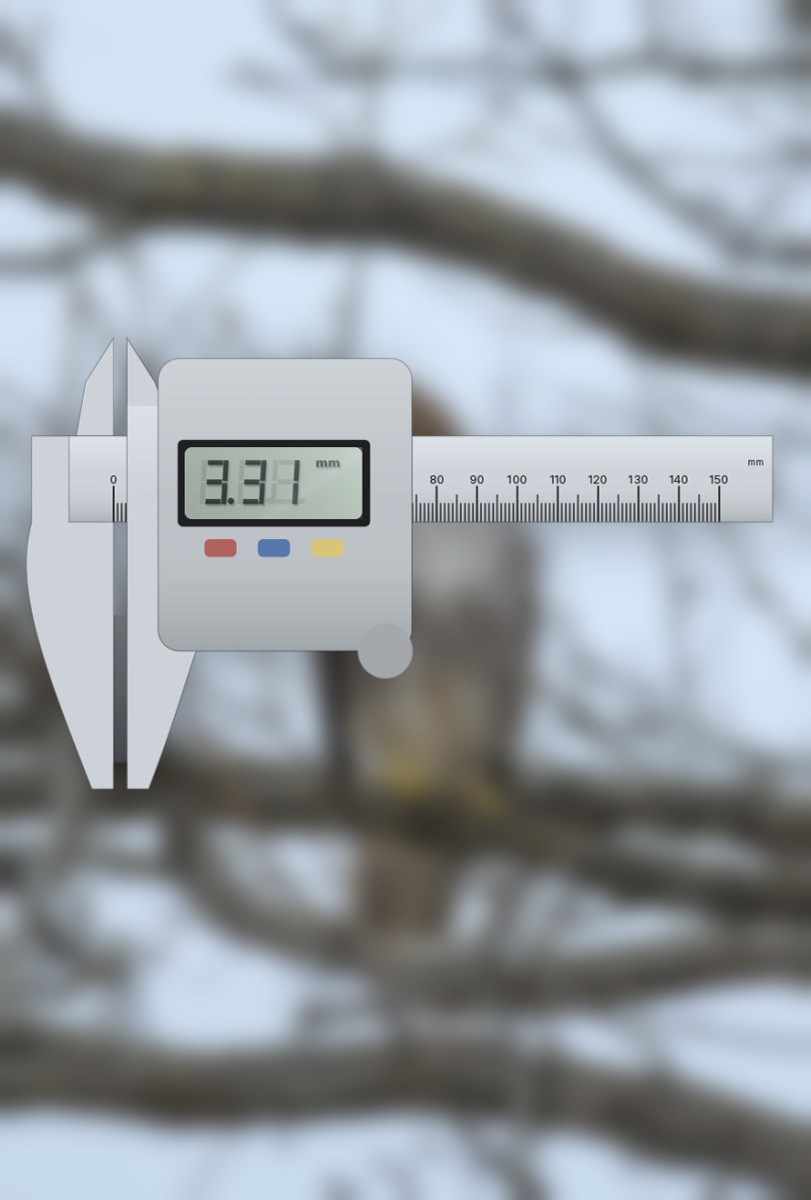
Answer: {"value": 3.31, "unit": "mm"}
